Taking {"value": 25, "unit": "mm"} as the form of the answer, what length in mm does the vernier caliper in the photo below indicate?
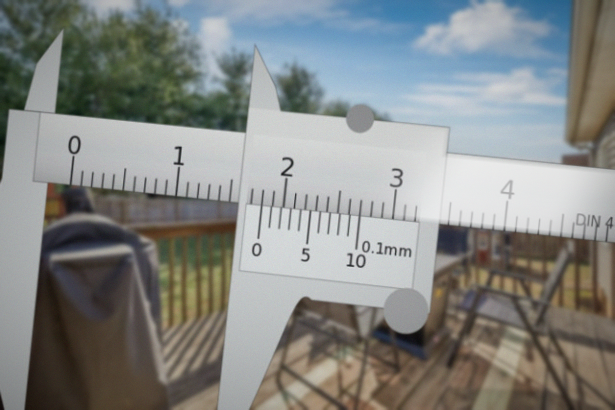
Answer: {"value": 18.0, "unit": "mm"}
